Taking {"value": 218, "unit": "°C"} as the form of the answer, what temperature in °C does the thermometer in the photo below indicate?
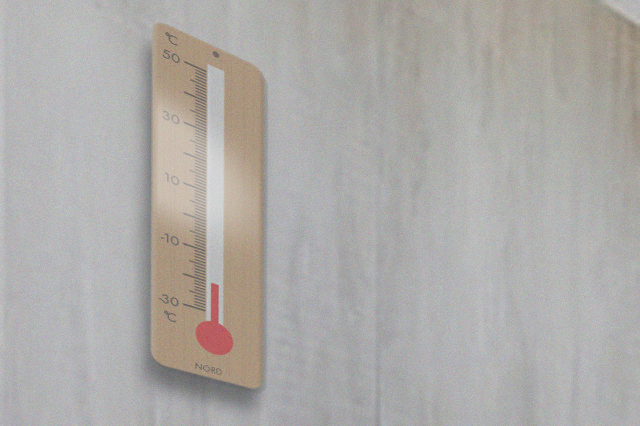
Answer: {"value": -20, "unit": "°C"}
